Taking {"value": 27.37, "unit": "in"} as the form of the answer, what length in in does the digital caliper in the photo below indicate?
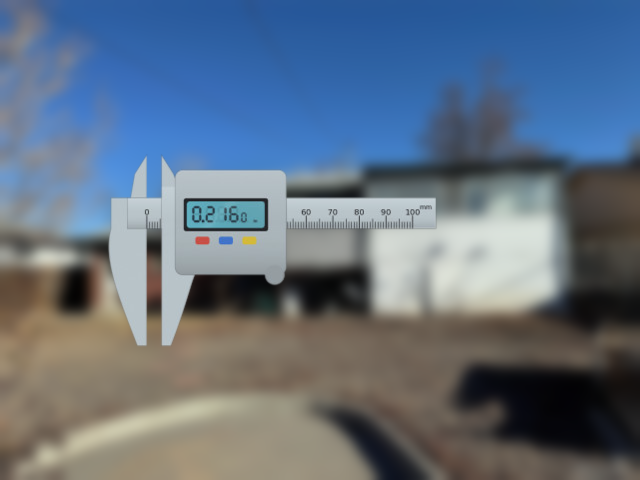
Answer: {"value": 0.2160, "unit": "in"}
